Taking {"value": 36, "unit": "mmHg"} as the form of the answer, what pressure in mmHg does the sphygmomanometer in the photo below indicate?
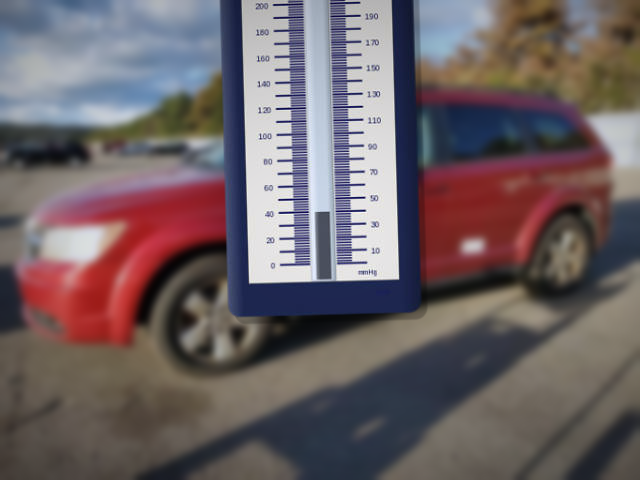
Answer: {"value": 40, "unit": "mmHg"}
